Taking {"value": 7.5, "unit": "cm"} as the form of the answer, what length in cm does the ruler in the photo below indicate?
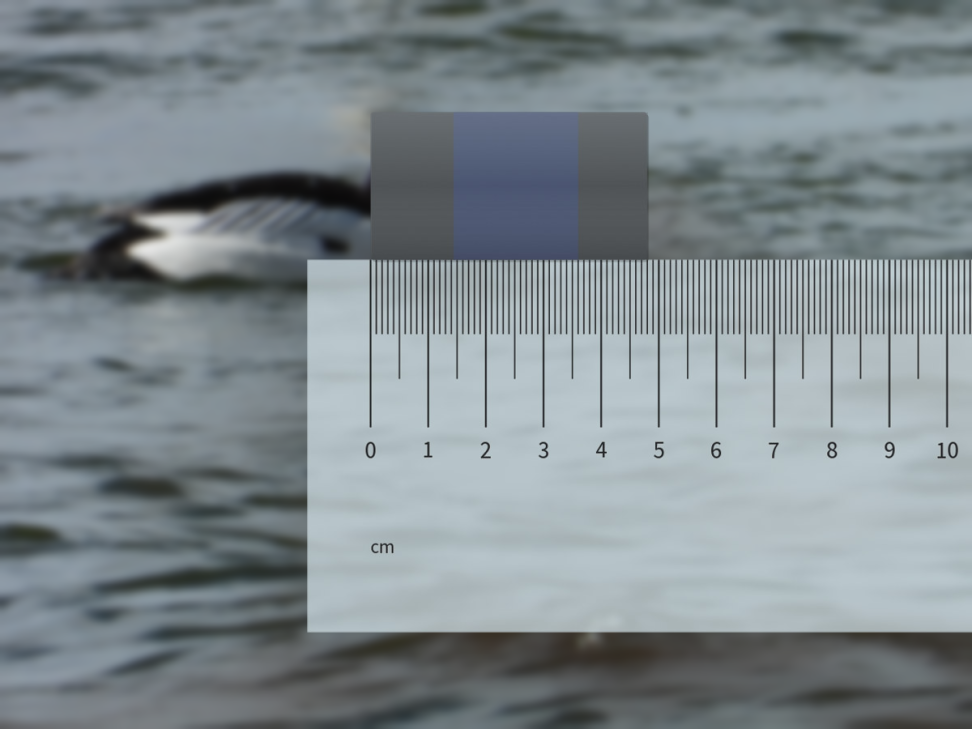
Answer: {"value": 4.8, "unit": "cm"}
